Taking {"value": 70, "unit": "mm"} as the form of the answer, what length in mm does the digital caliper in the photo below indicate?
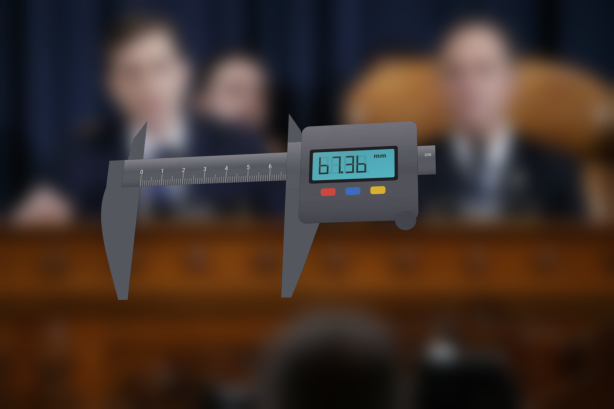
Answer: {"value": 67.36, "unit": "mm"}
